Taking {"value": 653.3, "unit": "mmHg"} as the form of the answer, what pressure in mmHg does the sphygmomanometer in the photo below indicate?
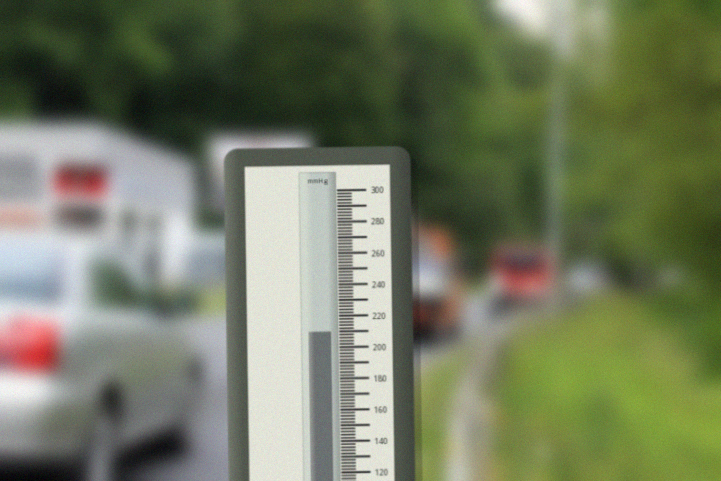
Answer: {"value": 210, "unit": "mmHg"}
